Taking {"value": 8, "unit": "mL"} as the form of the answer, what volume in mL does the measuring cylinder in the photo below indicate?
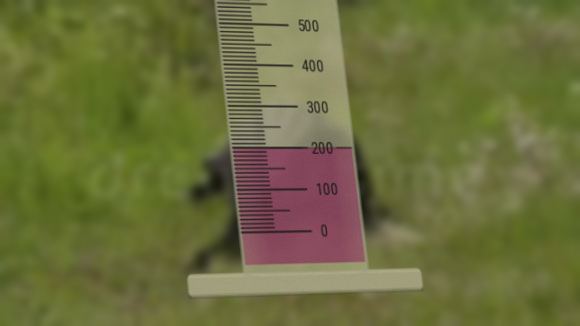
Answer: {"value": 200, "unit": "mL"}
